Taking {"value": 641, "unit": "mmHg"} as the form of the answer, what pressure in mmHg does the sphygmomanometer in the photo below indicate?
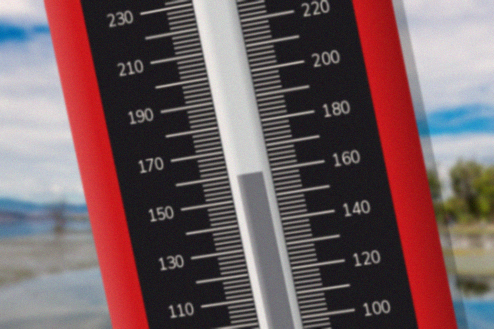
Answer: {"value": 160, "unit": "mmHg"}
